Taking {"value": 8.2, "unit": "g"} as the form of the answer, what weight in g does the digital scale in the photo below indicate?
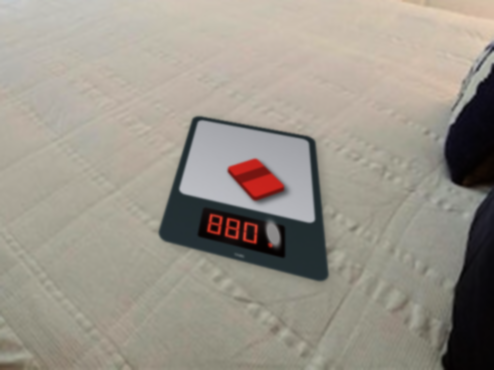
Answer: {"value": 880, "unit": "g"}
